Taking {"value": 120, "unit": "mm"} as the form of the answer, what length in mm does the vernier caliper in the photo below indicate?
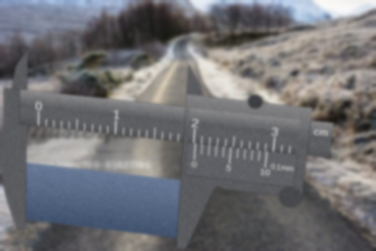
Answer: {"value": 20.2, "unit": "mm"}
